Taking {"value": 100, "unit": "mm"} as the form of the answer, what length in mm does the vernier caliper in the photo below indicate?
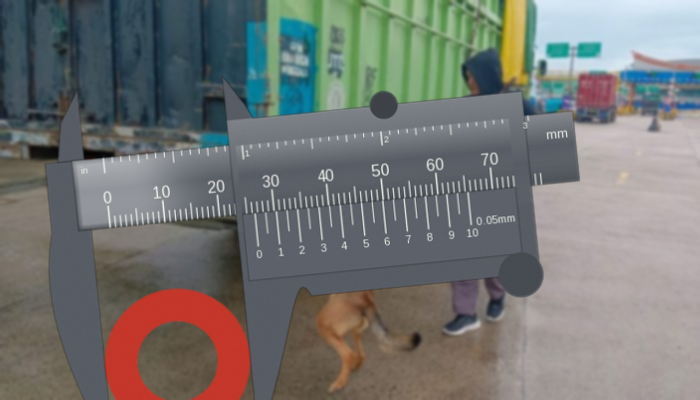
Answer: {"value": 26.5, "unit": "mm"}
